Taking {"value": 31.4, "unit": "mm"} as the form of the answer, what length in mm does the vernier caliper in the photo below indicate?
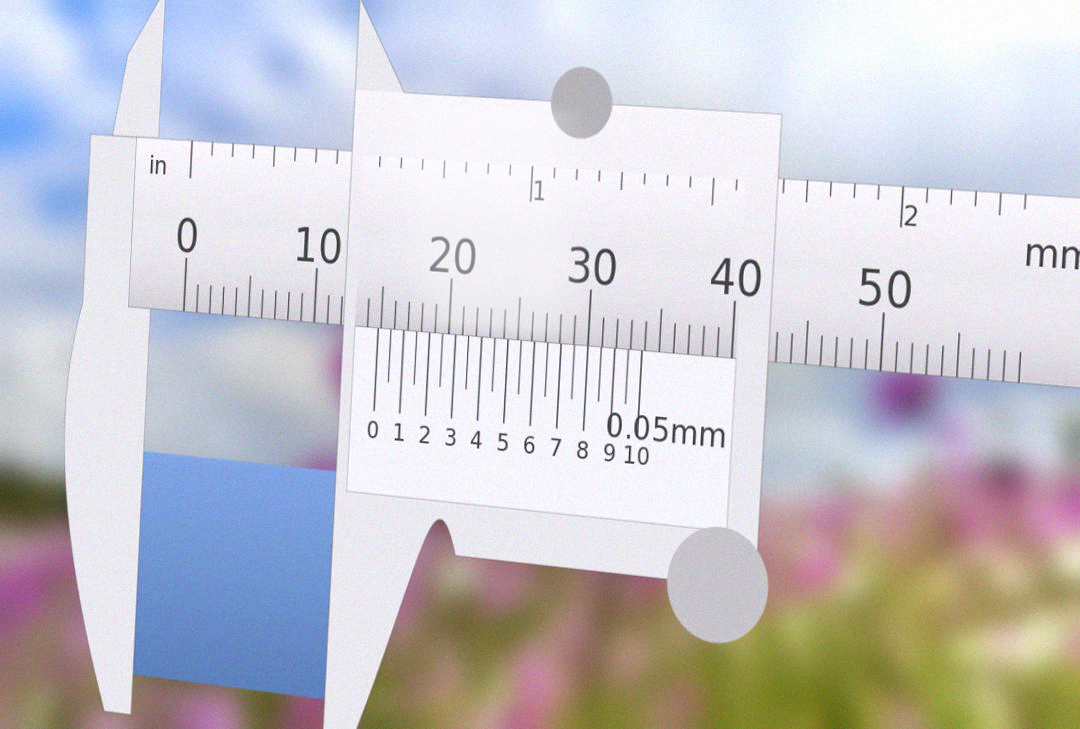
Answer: {"value": 14.8, "unit": "mm"}
